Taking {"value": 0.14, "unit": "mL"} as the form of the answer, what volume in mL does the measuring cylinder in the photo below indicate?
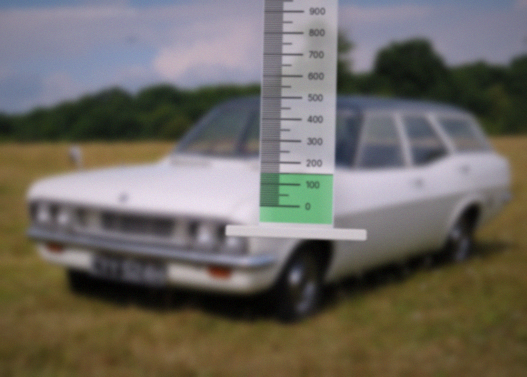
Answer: {"value": 150, "unit": "mL"}
